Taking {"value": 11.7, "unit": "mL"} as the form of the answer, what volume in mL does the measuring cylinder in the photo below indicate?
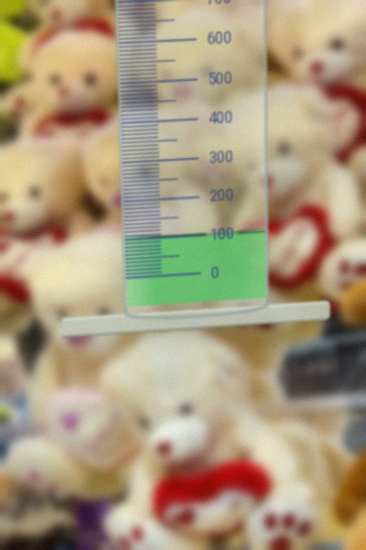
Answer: {"value": 100, "unit": "mL"}
